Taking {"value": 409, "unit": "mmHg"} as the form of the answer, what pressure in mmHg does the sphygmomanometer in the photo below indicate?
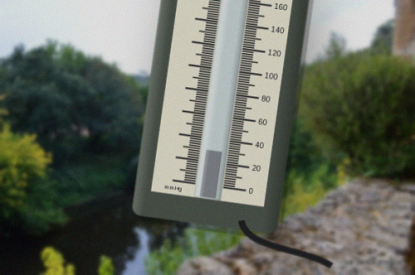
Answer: {"value": 30, "unit": "mmHg"}
